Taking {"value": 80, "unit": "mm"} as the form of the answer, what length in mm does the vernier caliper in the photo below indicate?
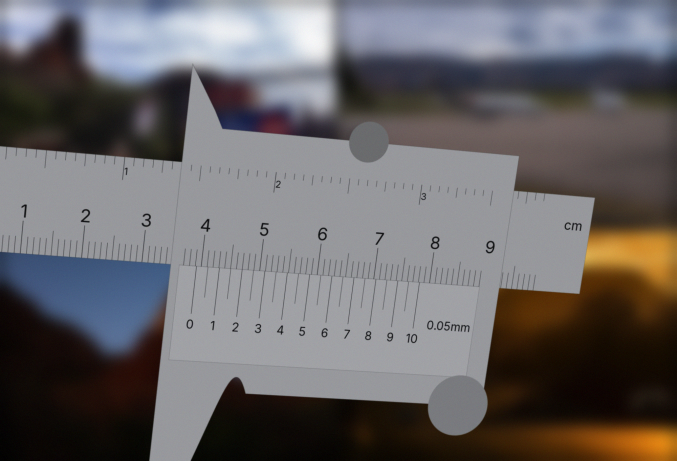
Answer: {"value": 39.2, "unit": "mm"}
